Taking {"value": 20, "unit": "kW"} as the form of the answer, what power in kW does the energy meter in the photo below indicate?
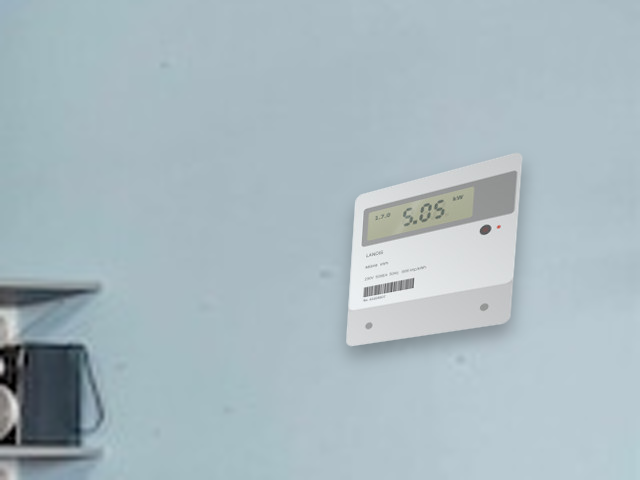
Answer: {"value": 5.05, "unit": "kW"}
